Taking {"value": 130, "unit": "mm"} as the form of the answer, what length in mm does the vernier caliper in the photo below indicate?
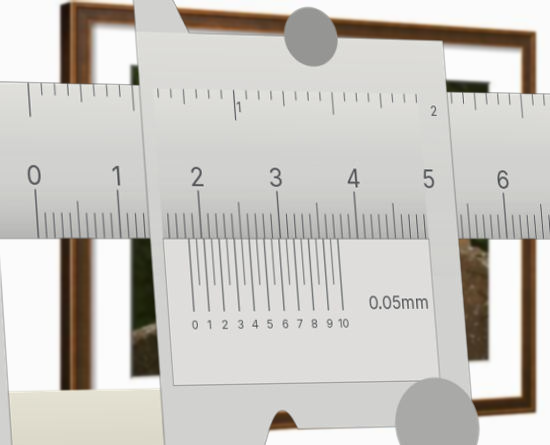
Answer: {"value": 18.4, "unit": "mm"}
